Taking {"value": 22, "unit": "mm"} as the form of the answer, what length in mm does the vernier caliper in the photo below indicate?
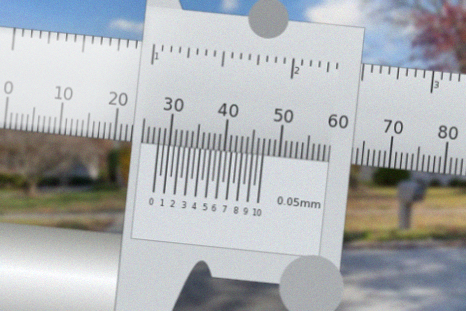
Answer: {"value": 28.0, "unit": "mm"}
